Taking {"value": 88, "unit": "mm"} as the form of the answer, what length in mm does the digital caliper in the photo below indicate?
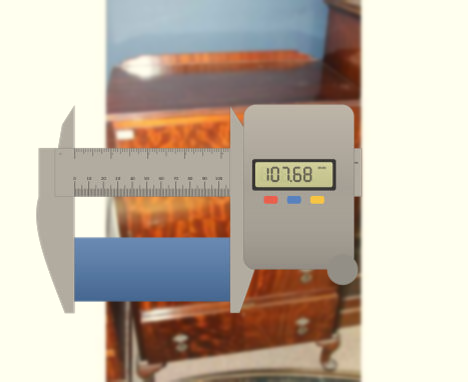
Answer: {"value": 107.68, "unit": "mm"}
